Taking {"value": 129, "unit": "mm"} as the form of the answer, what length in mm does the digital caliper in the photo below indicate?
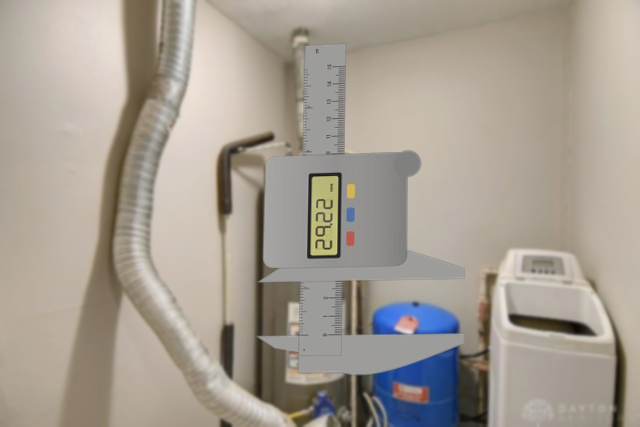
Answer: {"value": 29.22, "unit": "mm"}
